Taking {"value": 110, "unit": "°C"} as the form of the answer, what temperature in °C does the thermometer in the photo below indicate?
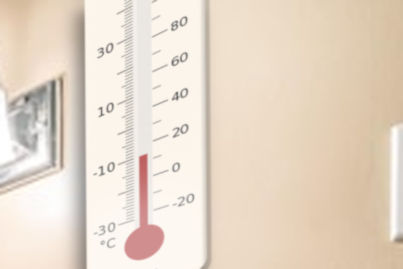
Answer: {"value": -10, "unit": "°C"}
